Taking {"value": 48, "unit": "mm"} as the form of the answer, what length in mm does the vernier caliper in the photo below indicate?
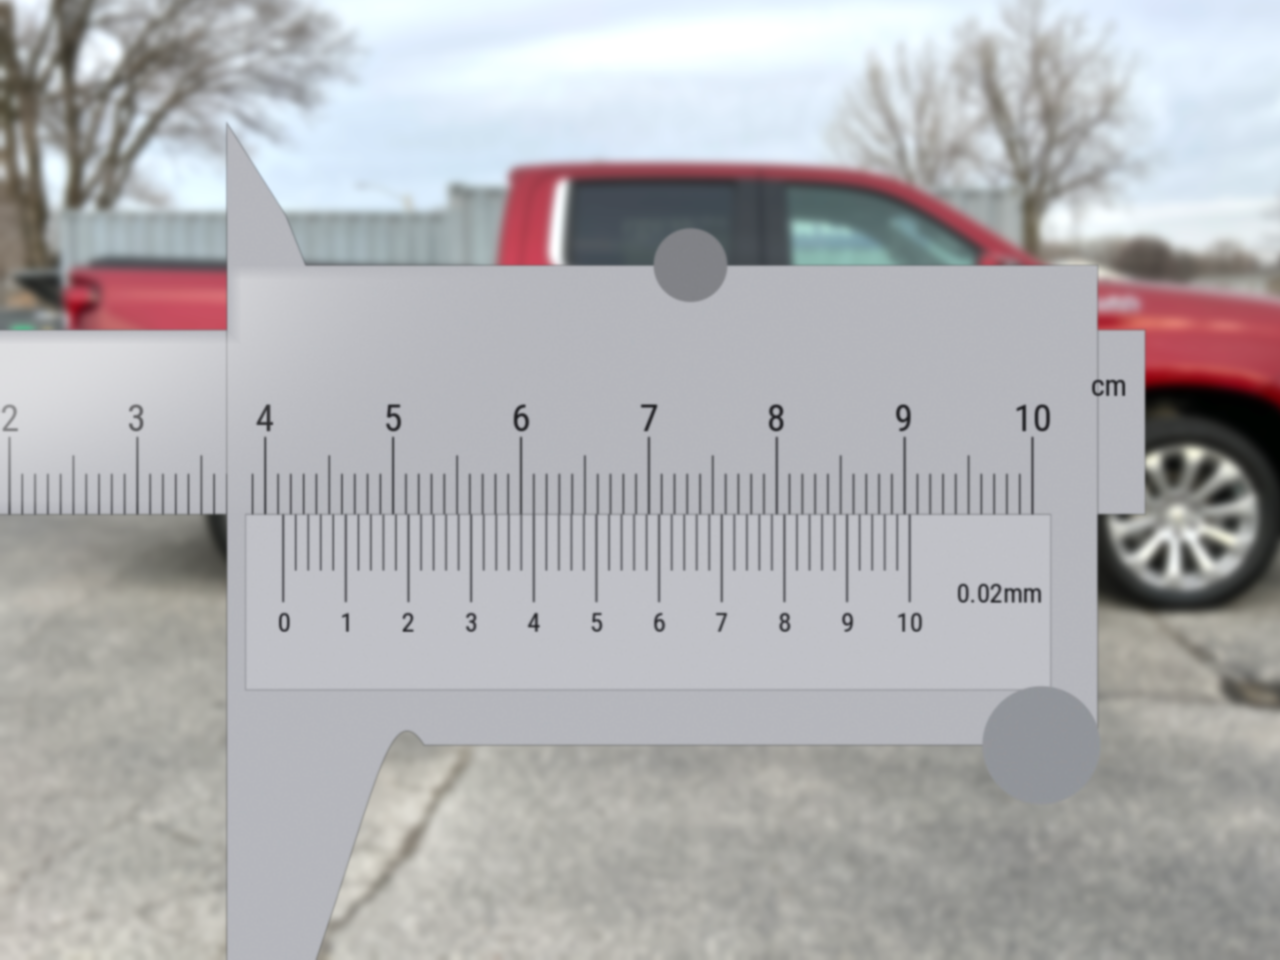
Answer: {"value": 41.4, "unit": "mm"}
